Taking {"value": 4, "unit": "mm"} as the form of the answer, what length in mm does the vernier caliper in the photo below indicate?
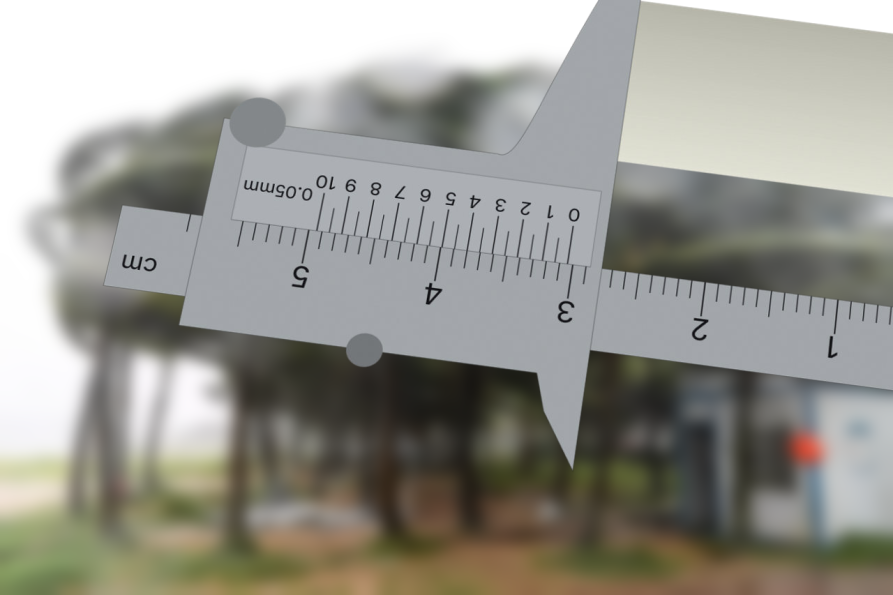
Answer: {"value": 30.4, "unit": "mm"}
